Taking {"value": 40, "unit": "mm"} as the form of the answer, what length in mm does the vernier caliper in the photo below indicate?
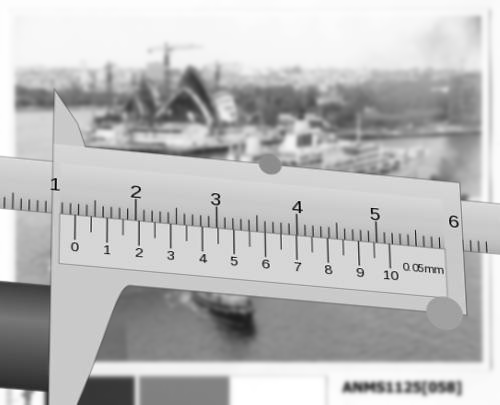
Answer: {"value": 12.6, "unit": "mm"}
